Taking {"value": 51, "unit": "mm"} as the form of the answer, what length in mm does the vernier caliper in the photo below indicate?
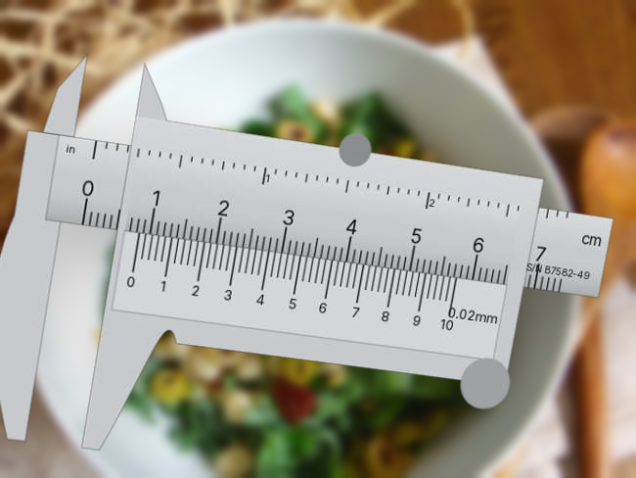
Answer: {"value": 8.4, "unit": "mm"}
